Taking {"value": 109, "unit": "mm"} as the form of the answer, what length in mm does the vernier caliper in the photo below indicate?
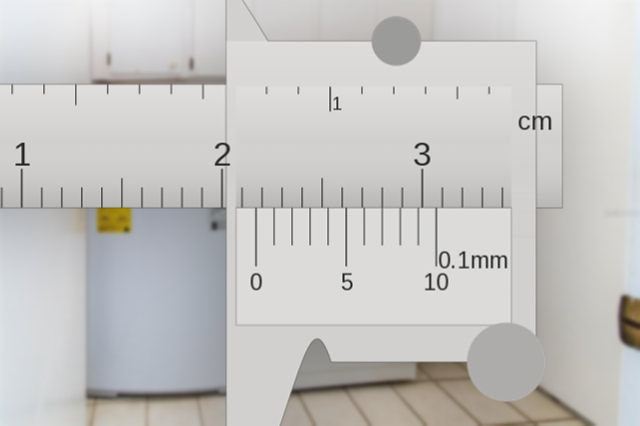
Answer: {"value": 21.7, "unit": "mm"}
